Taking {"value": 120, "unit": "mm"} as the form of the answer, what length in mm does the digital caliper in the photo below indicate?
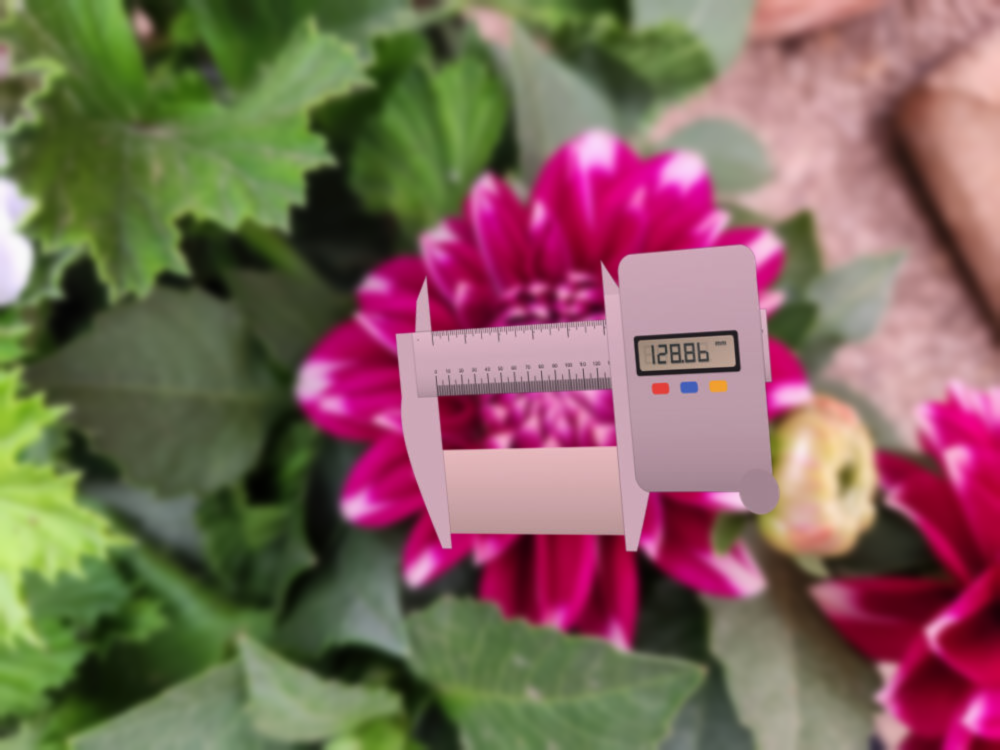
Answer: {"value": 128.86, "unit": "mm"}
